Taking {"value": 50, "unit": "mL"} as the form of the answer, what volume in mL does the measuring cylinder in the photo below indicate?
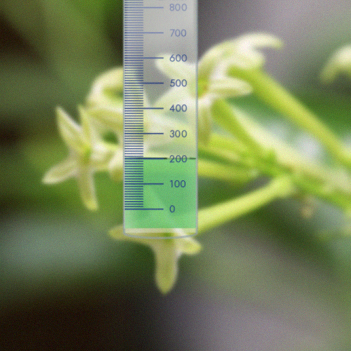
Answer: {"value": 200, "unit": "mL"}
